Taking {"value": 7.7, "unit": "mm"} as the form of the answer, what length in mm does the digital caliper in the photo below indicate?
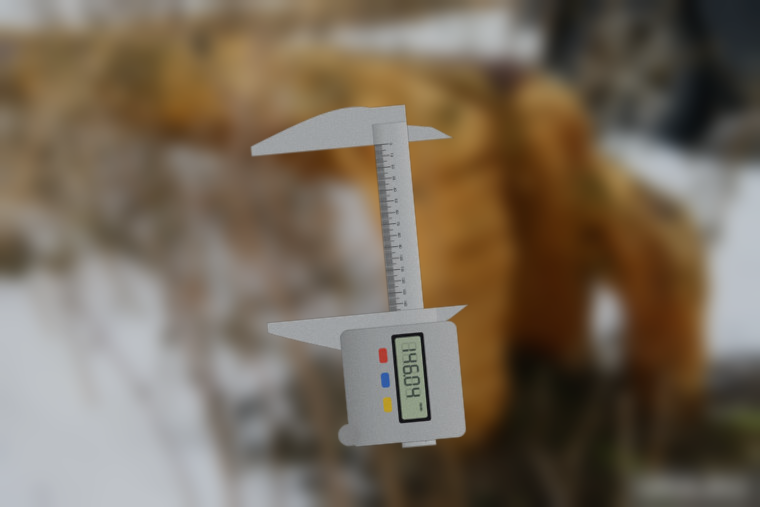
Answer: {"value": 146.04, "unit": "mm"}
